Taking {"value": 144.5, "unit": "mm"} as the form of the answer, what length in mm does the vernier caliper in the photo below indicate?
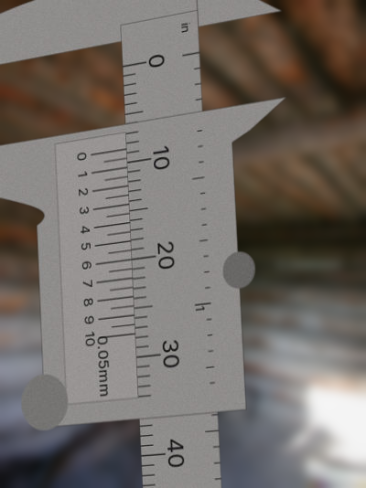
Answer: {"value": 8.6, "unit": "mm"}
